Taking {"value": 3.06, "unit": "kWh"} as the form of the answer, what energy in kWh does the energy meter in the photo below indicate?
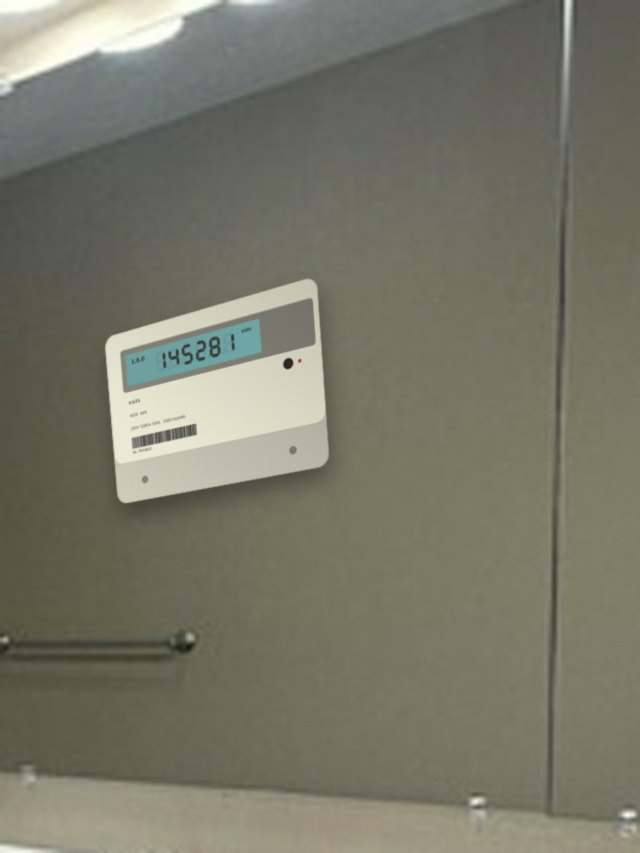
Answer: {"value": 145281, "unit": "kWh"}
